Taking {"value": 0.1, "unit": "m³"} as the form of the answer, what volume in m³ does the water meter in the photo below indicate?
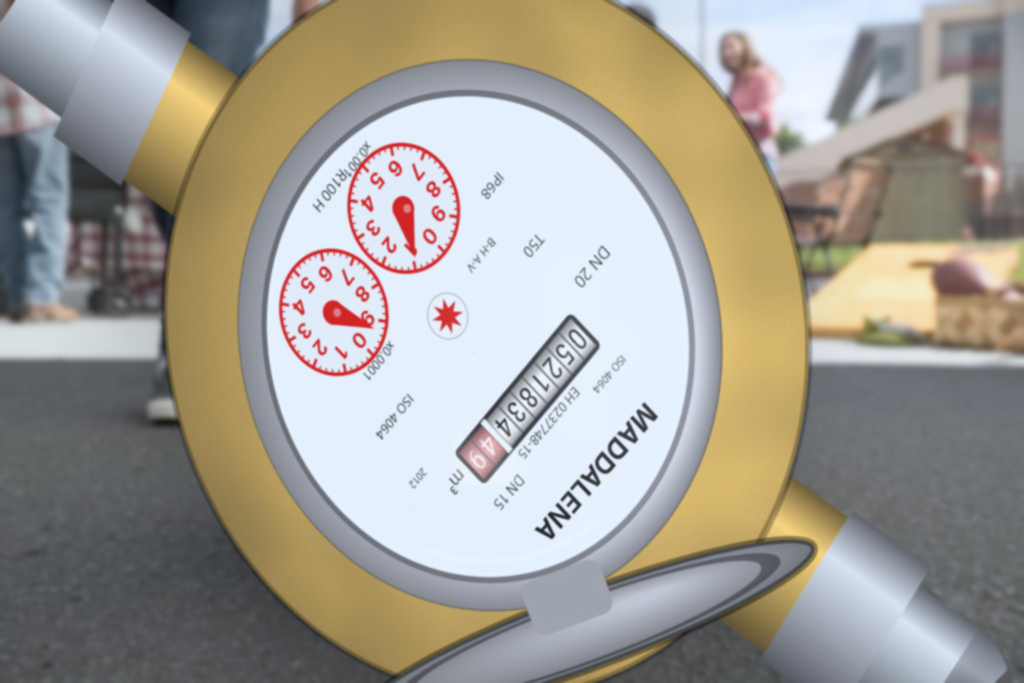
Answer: {"value": 521834.4909, "unit": "m³"}
